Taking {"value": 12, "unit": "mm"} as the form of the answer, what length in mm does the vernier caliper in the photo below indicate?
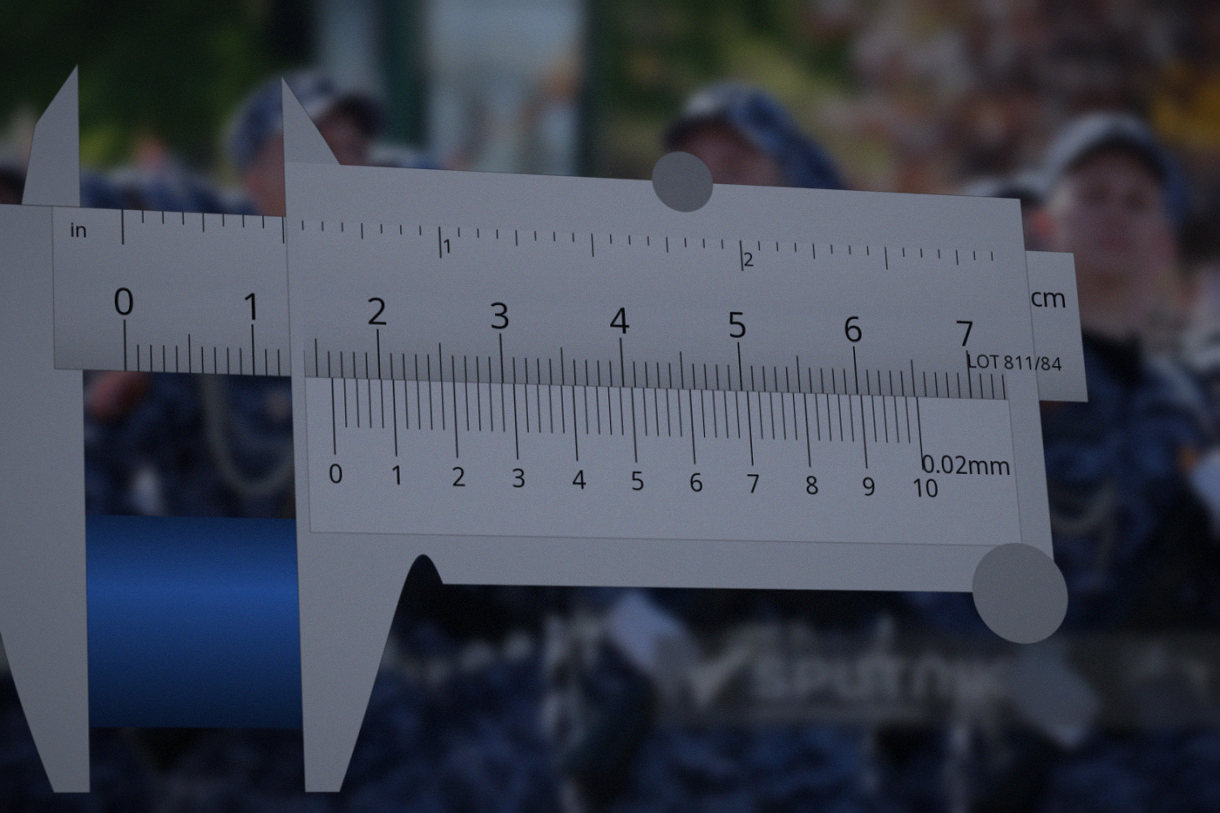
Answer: {"value": 16.2, "unit": "mm"}
